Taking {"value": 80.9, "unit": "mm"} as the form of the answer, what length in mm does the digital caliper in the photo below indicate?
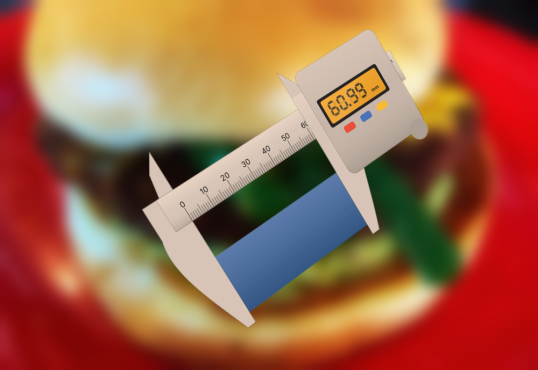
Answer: {"value": 60.99, "unit": "mm"}
